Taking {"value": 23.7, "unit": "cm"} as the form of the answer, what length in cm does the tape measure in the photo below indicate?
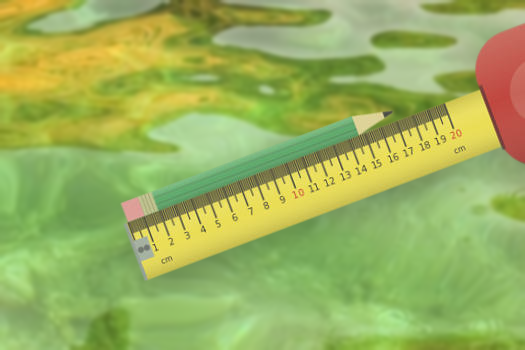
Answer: {"value": 17, "unit": "cm"}
